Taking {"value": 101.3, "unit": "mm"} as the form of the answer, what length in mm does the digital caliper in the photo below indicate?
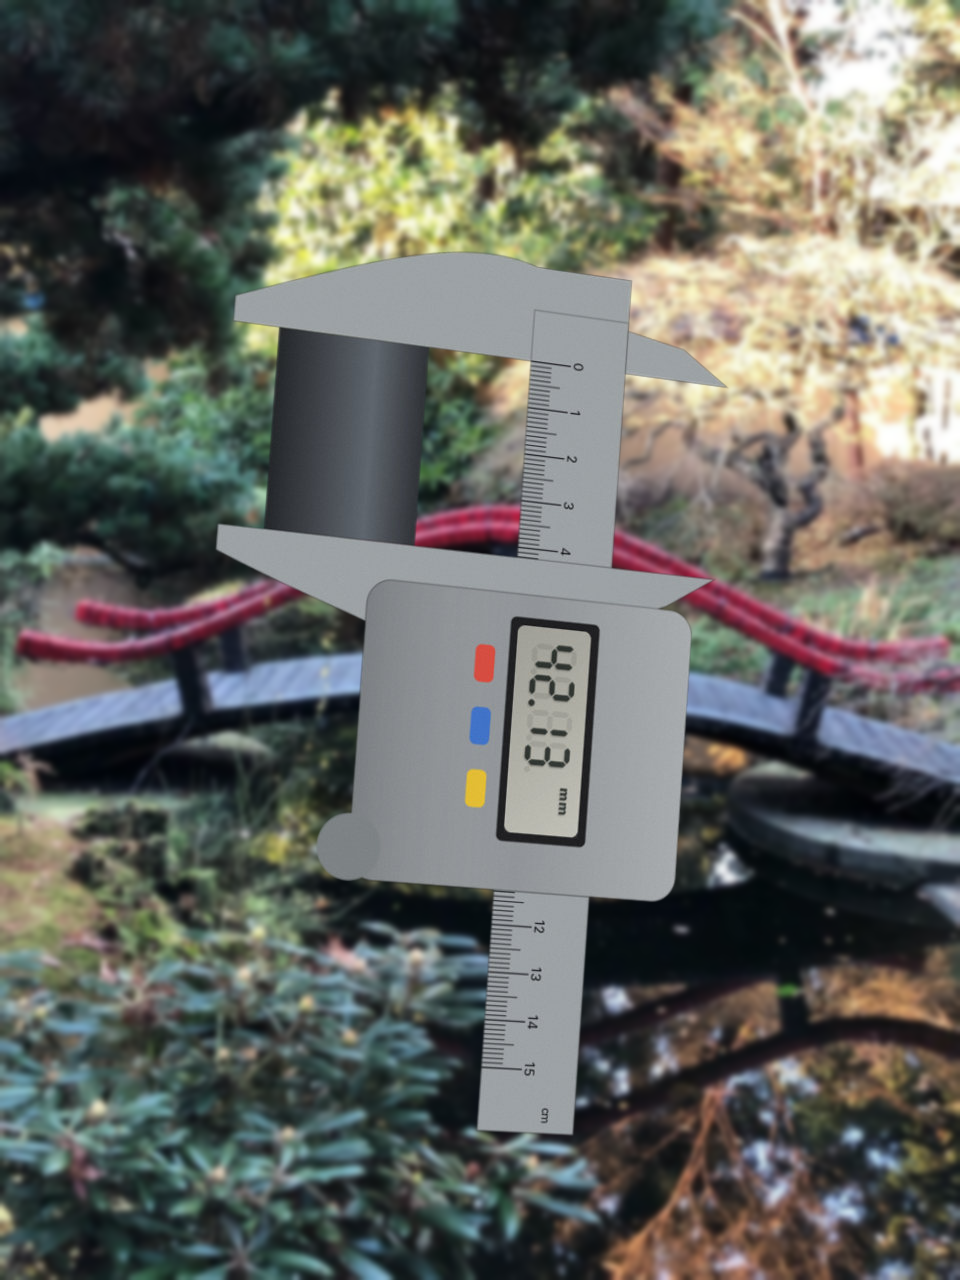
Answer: {"value": 42.13, "unit": "mm"}
